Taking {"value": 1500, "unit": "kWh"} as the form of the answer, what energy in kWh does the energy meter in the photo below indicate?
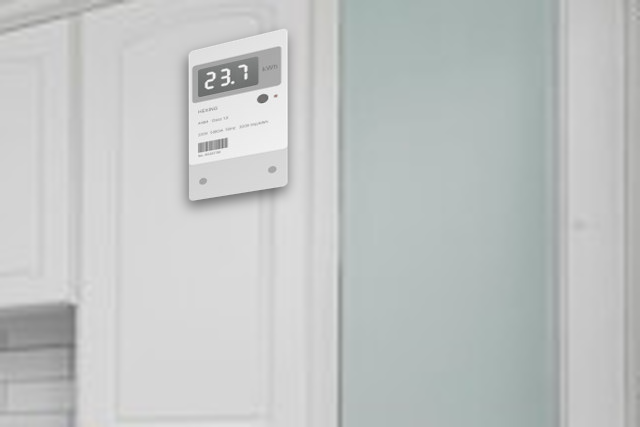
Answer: {"value": 23.7, "unit": "kWh"}
